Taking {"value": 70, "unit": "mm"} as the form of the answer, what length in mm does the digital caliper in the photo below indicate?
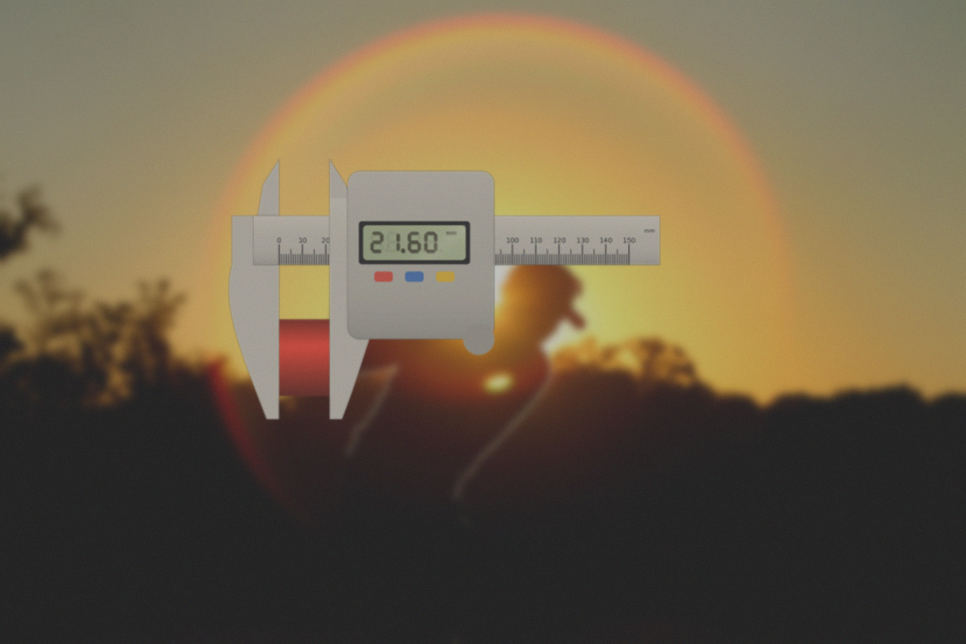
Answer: {"value": 21.60, "unit": "mm"}
